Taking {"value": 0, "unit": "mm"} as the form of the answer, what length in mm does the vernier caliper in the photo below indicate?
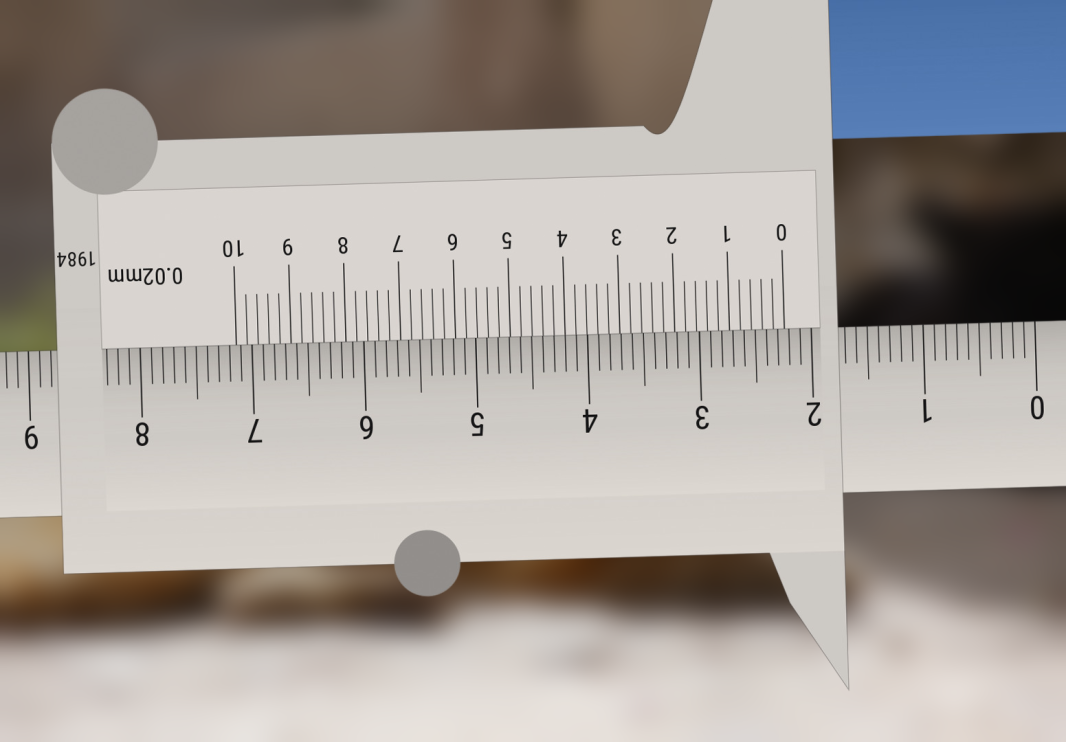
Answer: {"value": 22.4, "unit": "mm"}
